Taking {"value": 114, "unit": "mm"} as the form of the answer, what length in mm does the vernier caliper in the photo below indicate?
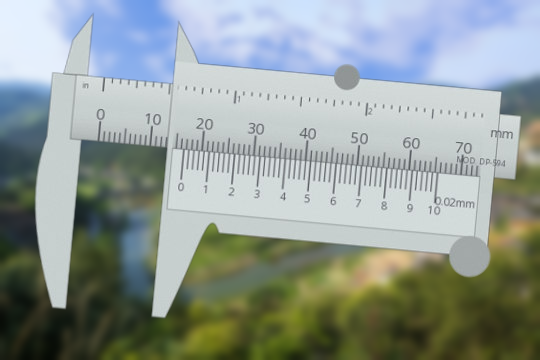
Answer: {"value": 16.5, "unit": "mm"}
